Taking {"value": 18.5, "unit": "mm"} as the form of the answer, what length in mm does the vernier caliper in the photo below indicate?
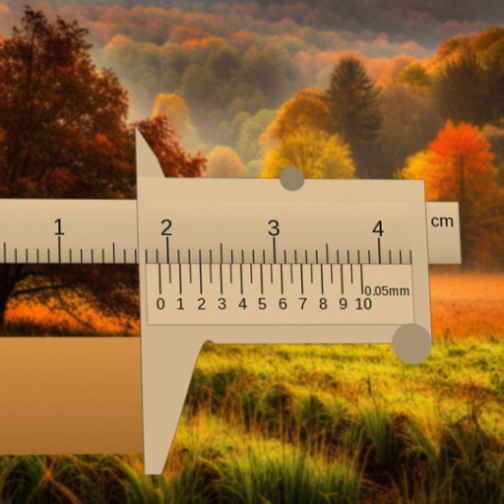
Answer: {"value": 19.2, "unit": "mm"}
